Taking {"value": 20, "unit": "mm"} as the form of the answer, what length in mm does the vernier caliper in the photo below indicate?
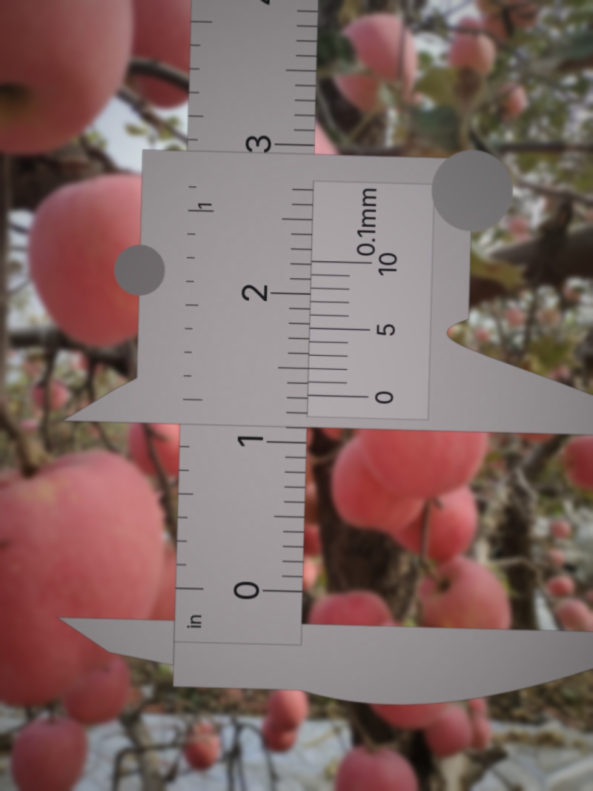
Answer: {"value": 13.2, "unit": "mm"}
